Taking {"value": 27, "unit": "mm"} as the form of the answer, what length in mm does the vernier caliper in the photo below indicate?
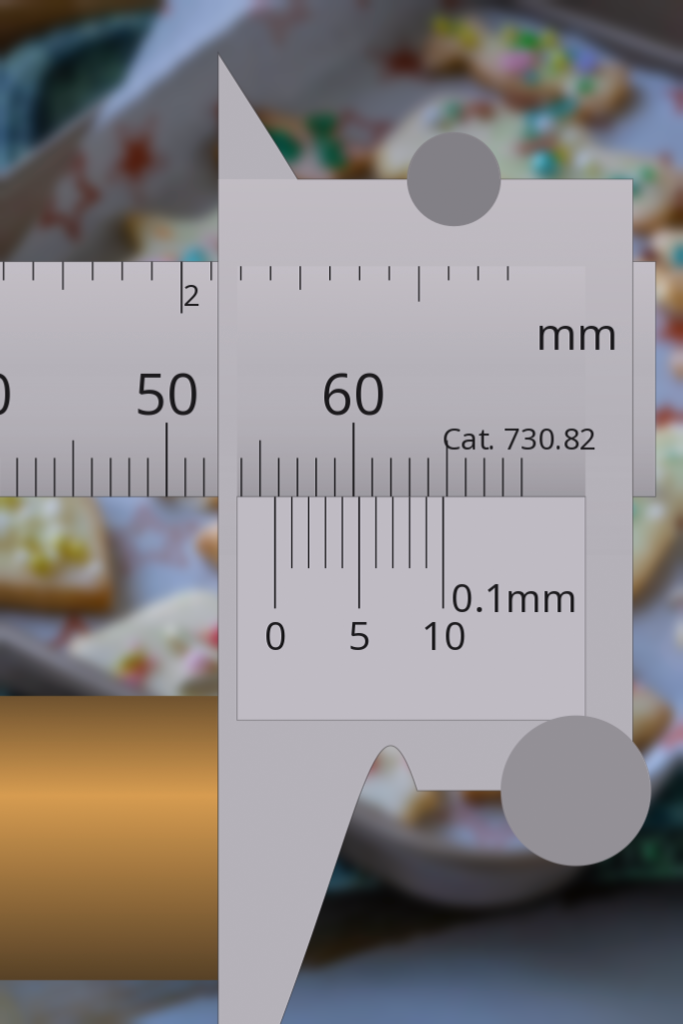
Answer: {"value": 55.8, "unit": "mm"}
